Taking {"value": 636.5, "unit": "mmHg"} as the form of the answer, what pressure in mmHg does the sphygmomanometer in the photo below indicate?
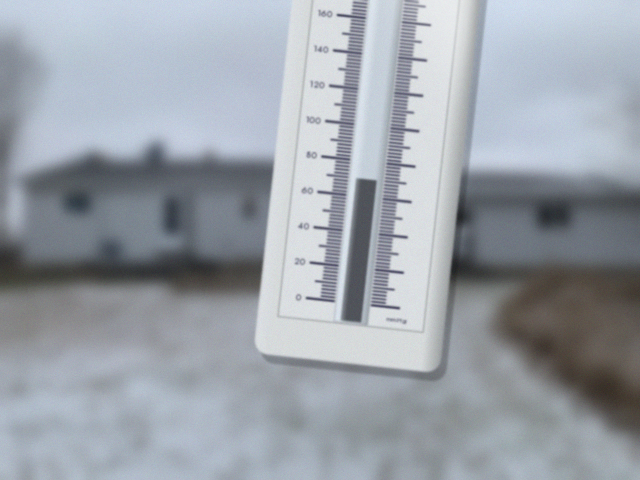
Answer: {"value": 70, "unit": "mmHg"}
